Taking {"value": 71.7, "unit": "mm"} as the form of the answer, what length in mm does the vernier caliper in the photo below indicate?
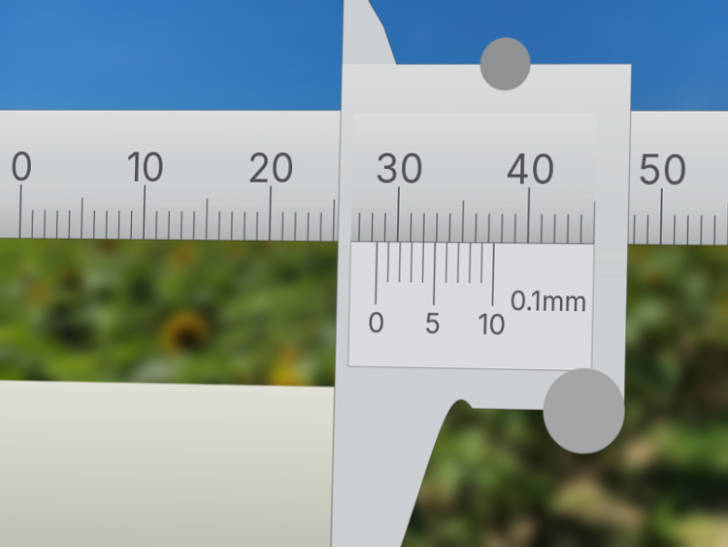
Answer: {"value": 28.4, "unit": "mm"}
